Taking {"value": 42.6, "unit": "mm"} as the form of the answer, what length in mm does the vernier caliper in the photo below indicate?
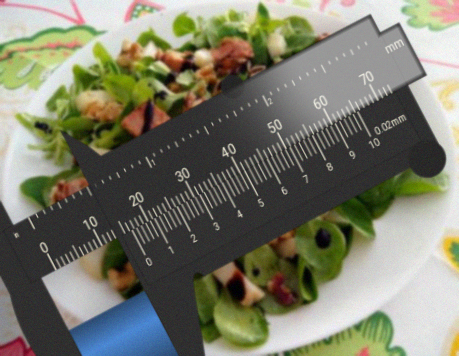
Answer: {"value": 16.5, "unit": "mm"}
